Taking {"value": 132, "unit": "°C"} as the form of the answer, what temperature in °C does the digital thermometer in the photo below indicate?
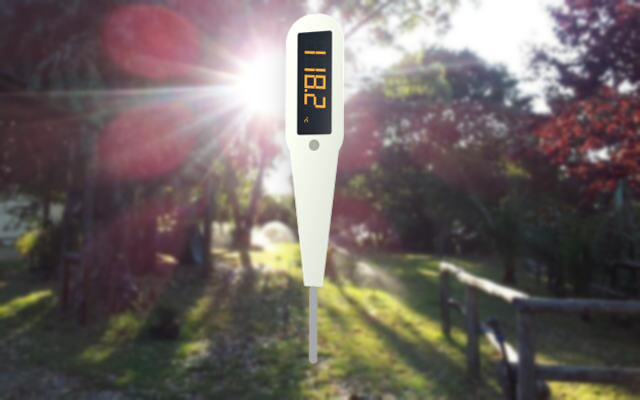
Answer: {"value": 118.2, "unit": "°C"}
